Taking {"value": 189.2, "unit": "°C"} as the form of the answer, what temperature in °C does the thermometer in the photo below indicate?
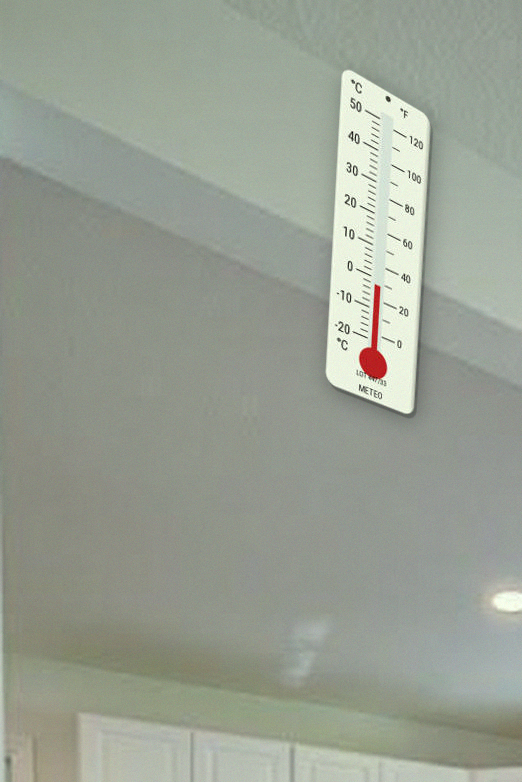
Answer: {"value": -2, "unit": "°C"}
